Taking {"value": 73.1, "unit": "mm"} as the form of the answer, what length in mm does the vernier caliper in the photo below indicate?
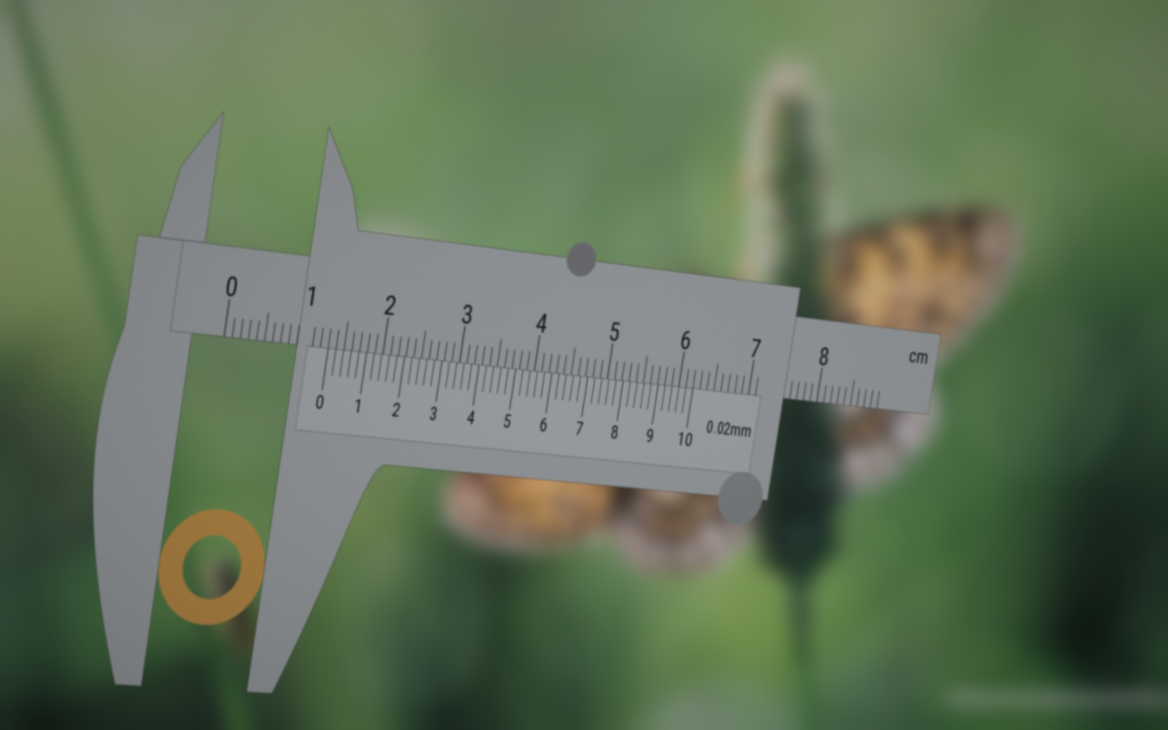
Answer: {"value": 13.0, "unit": "mm"}
